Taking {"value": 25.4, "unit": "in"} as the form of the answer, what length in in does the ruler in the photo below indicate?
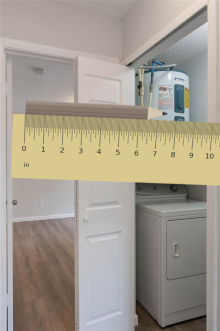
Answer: {"value": 7.5, "unit": "in"}
